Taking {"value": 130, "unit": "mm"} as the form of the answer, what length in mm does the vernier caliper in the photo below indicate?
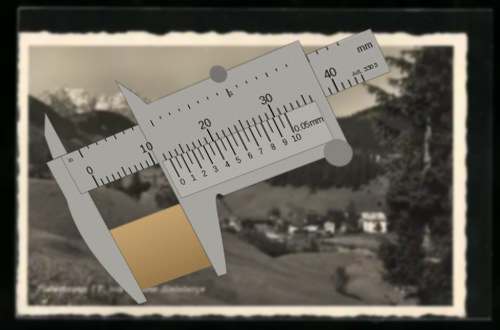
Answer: {"value": 12.6, "unit": "mm"}
